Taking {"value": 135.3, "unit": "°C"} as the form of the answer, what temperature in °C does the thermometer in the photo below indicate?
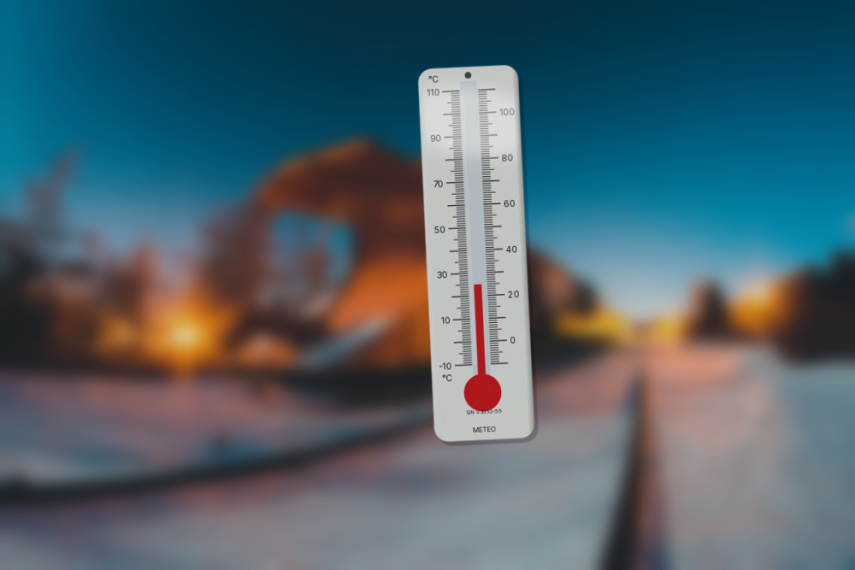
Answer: {"value": 25, "unit": "°C"}
